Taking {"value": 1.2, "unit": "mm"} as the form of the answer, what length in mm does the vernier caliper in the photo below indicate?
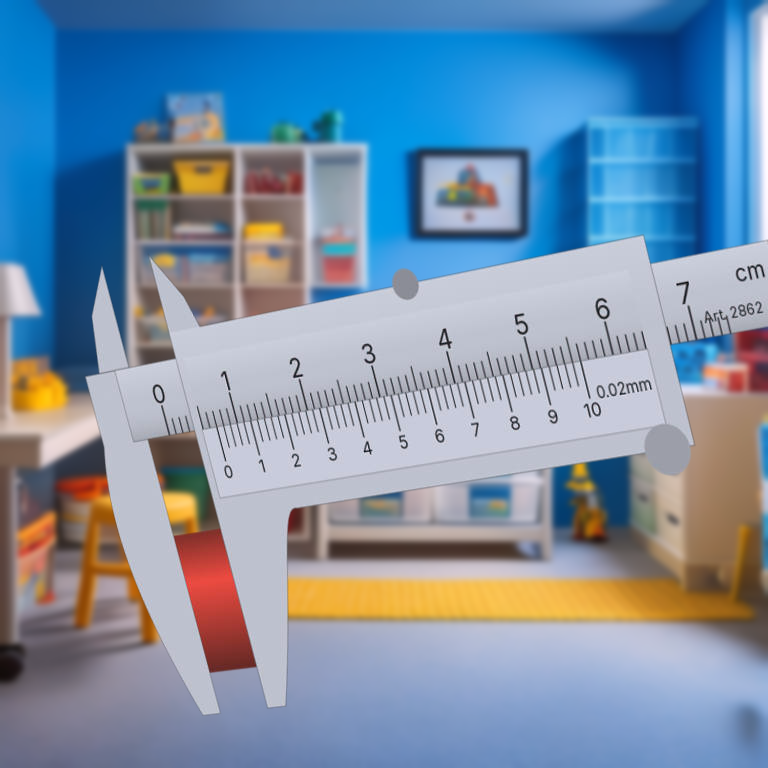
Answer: {"value": 7.0, "unit": "mm"}
